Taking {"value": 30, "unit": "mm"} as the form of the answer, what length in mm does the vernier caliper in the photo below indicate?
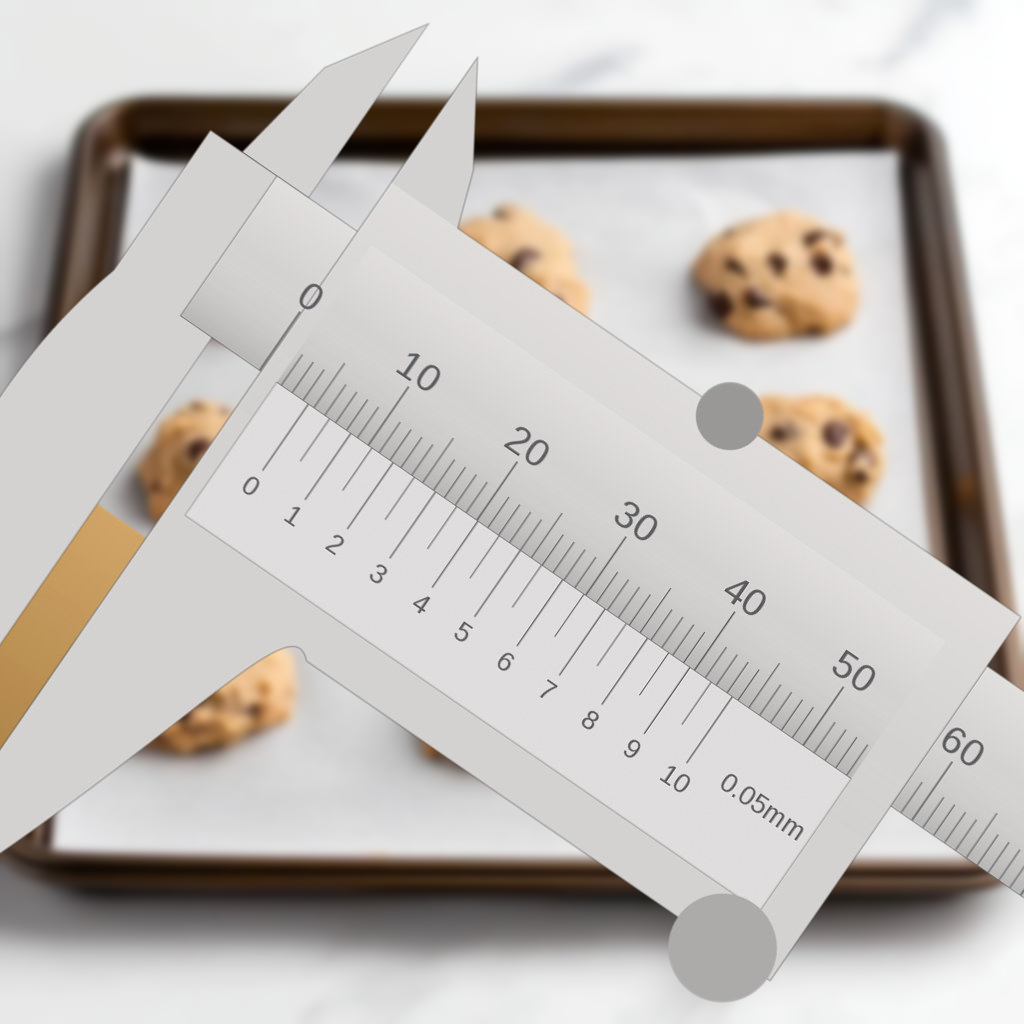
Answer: {"value": 4.5, "unit": "mm"}
